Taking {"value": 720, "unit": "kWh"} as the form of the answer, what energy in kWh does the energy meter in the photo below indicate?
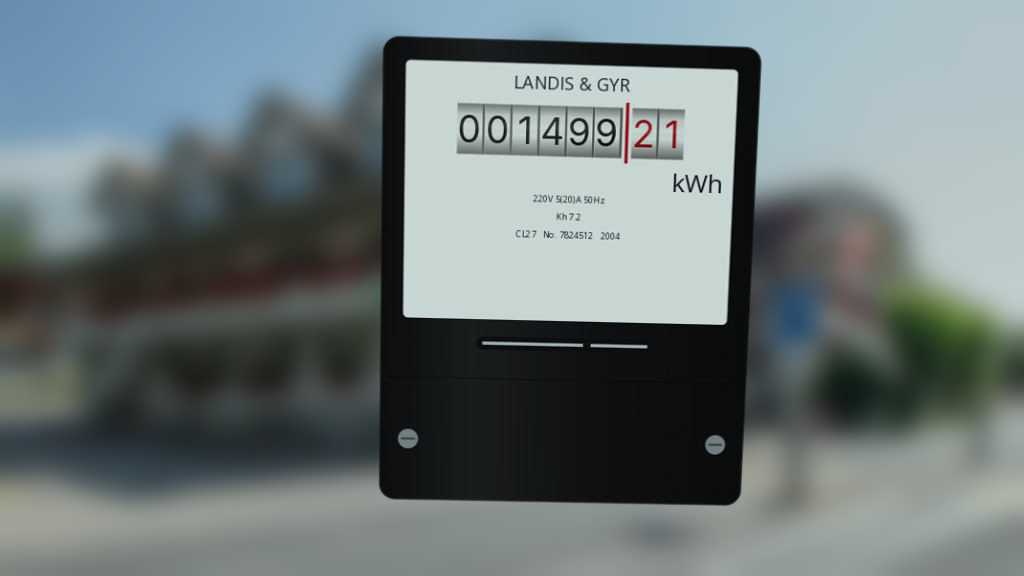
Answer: {"value": 1499.21, "unit": "kWh"}
